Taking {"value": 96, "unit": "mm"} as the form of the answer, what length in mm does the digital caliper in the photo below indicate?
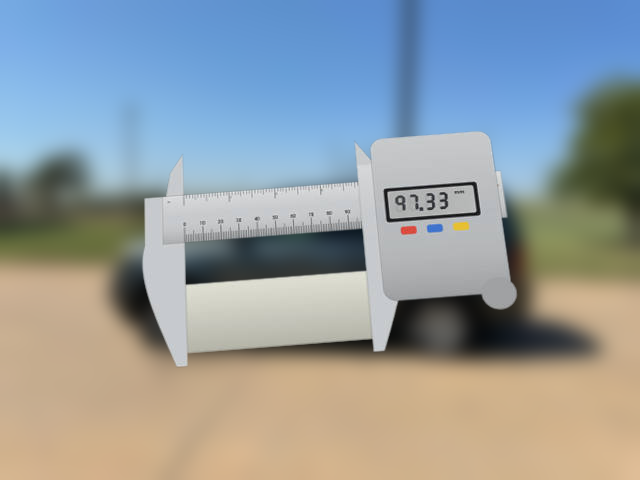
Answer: {"value": 97.33, "unit": "mm"}
